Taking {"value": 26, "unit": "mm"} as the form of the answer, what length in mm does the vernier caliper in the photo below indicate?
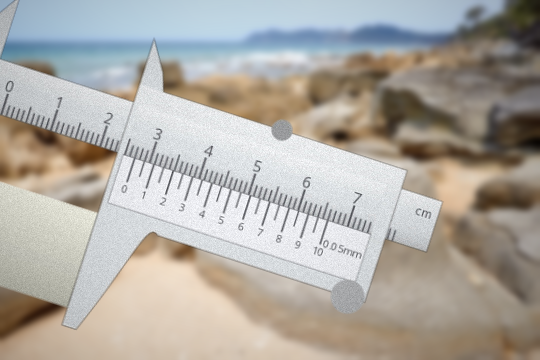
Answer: {"value": 27.0, "unit": "mm"}
